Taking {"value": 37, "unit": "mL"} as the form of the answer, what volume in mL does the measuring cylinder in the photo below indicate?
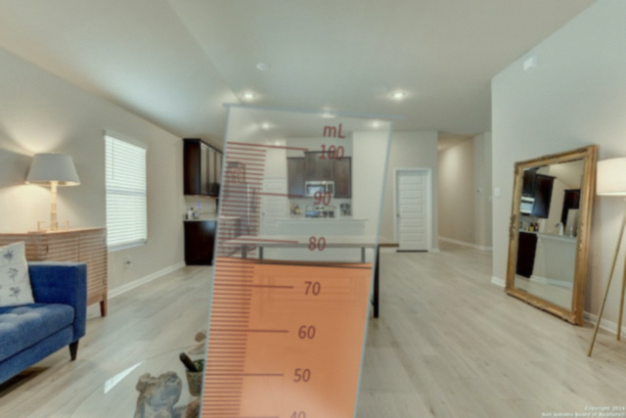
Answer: {"value": 75, "unit": "mL"}
